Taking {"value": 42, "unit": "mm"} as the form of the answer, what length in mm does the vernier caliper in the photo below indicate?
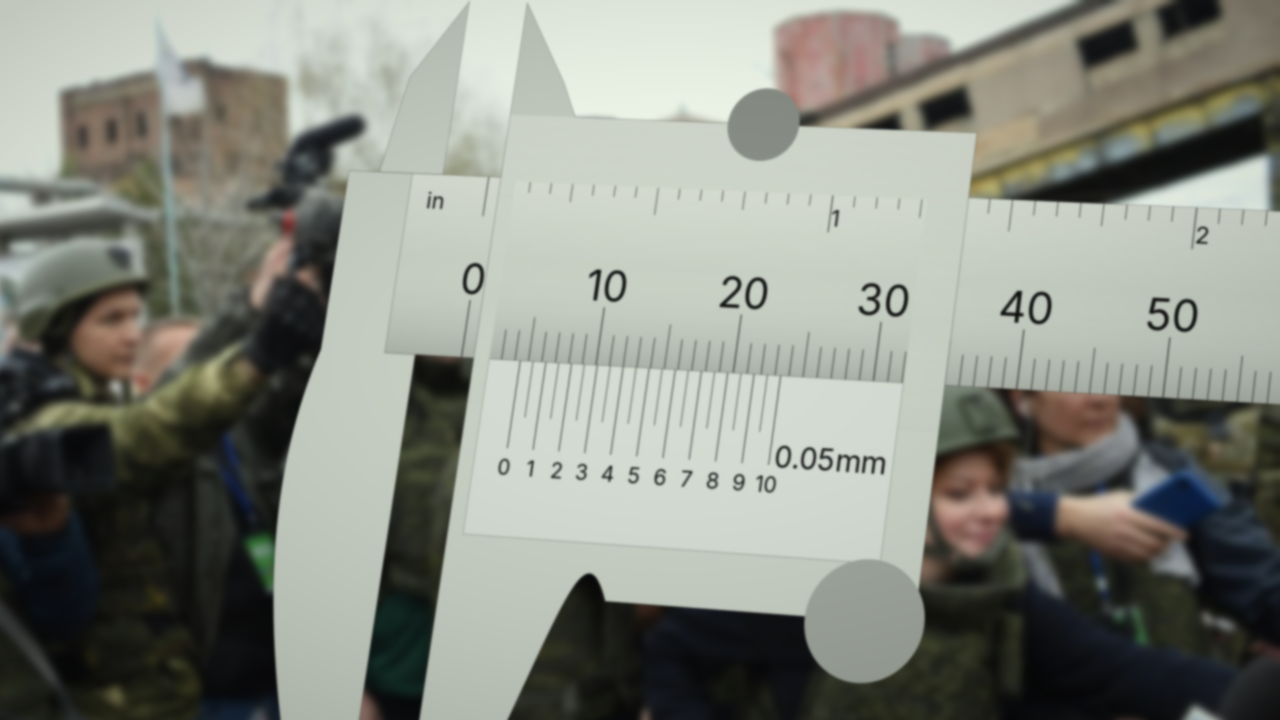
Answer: {"value": 4.4, "unit": "mm"}
